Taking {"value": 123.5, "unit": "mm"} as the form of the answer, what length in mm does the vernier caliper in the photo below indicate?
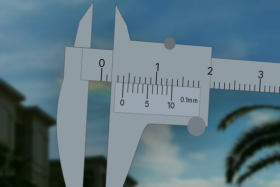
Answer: {"value": 4.0, "unit": "mm"}
